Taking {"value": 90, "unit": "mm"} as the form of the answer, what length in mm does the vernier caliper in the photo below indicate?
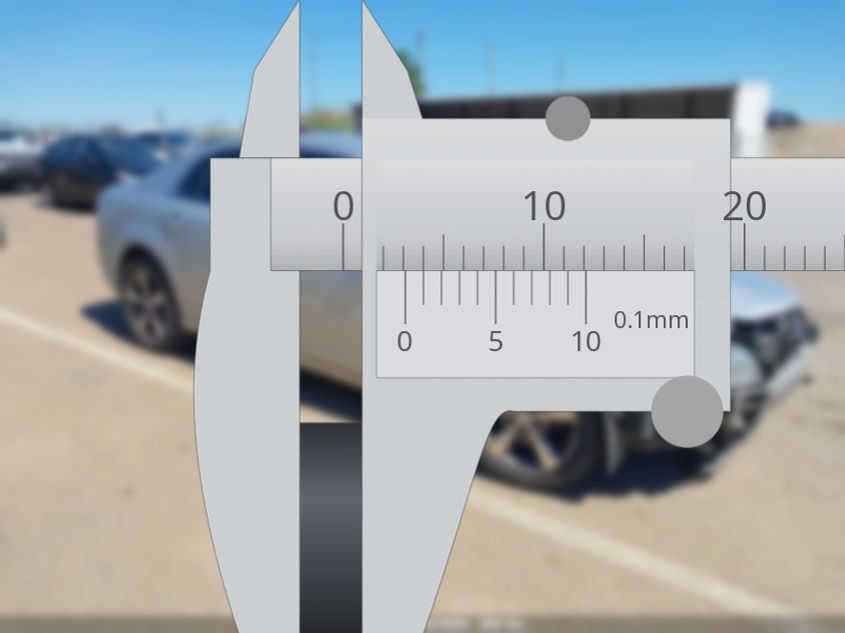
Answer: {"value": 3.1, "unit": "mm"}
